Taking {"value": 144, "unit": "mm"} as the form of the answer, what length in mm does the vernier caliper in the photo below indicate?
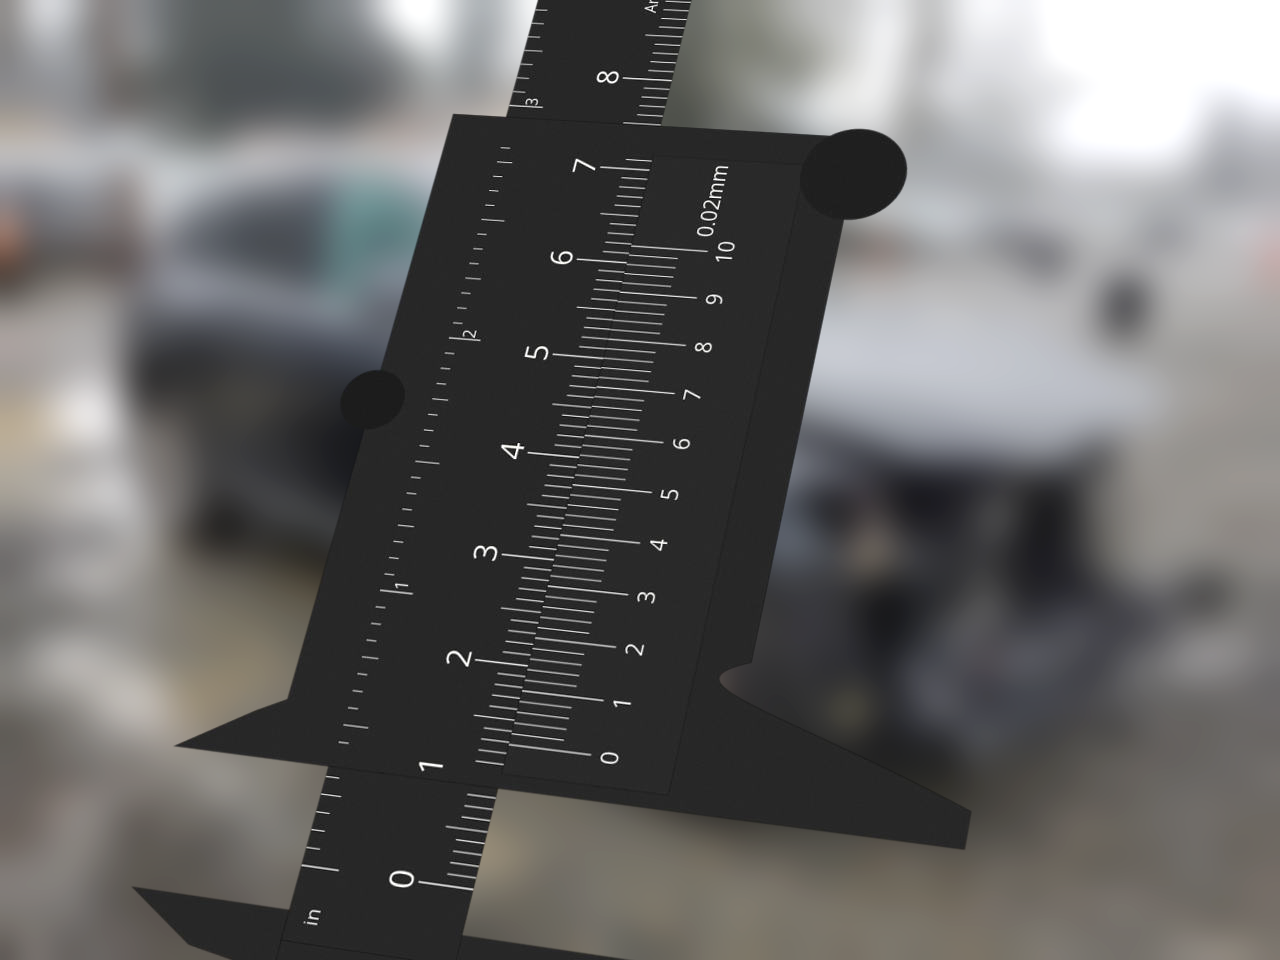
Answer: {"value": 12.8, "unit": "mm"}
